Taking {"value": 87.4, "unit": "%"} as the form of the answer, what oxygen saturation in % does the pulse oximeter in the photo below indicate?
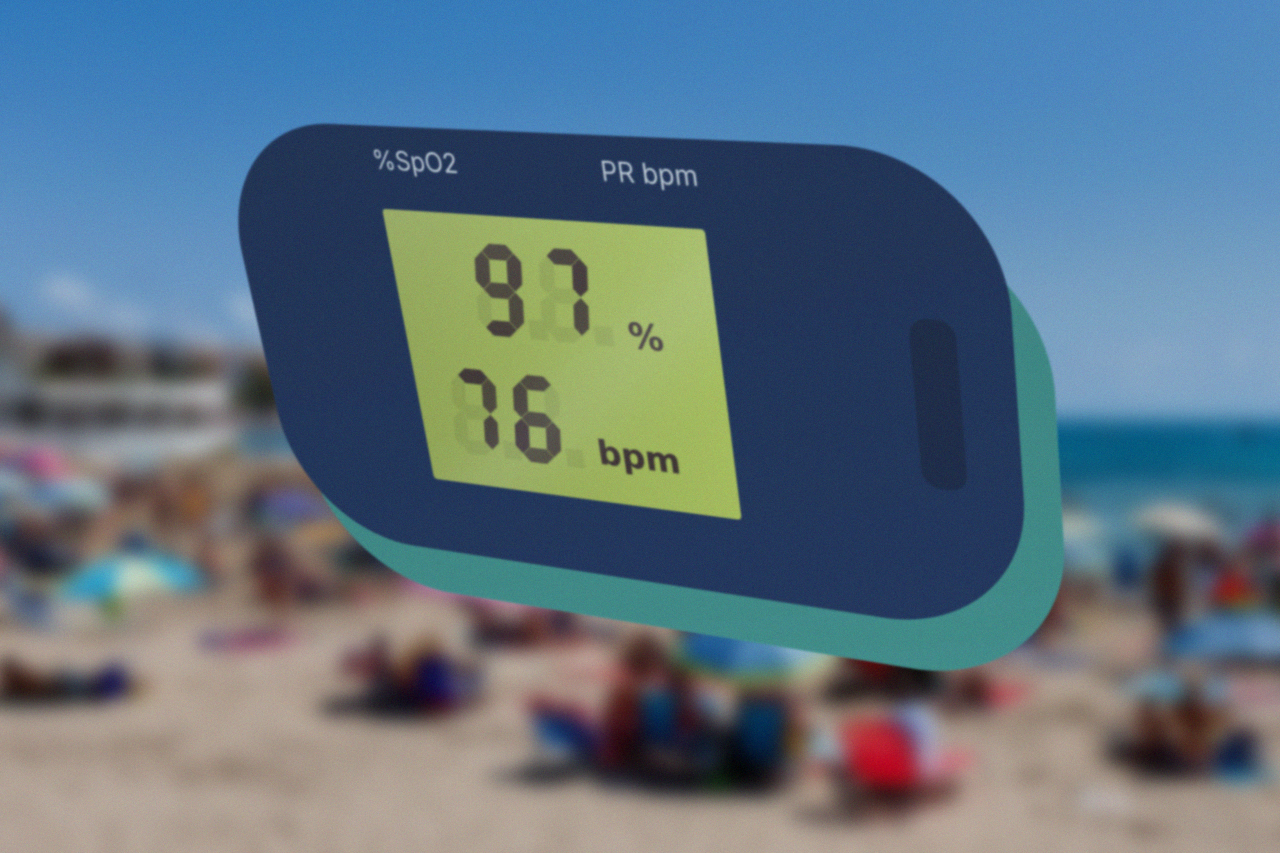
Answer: {"value": 97, "unit": "%"}
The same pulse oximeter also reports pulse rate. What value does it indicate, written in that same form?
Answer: {"value": 76, "unit": "bpm"}
